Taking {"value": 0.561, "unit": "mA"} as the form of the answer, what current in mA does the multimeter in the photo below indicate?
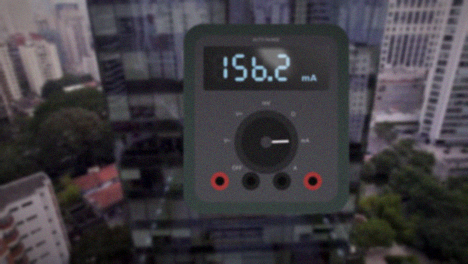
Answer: {"value": 156.2, "unit": "mA"}
